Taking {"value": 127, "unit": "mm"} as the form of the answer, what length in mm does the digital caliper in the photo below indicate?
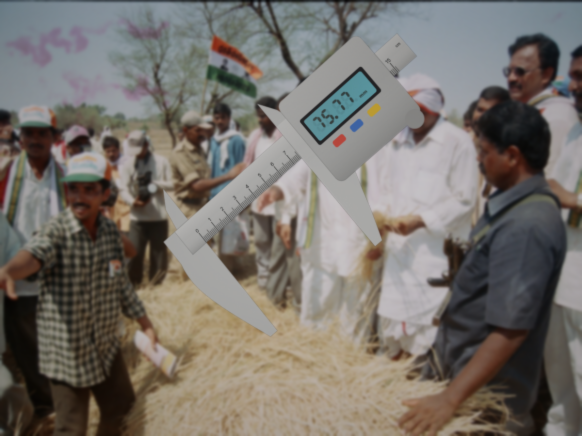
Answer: {"value": 75.77, "unit": "mm"}
